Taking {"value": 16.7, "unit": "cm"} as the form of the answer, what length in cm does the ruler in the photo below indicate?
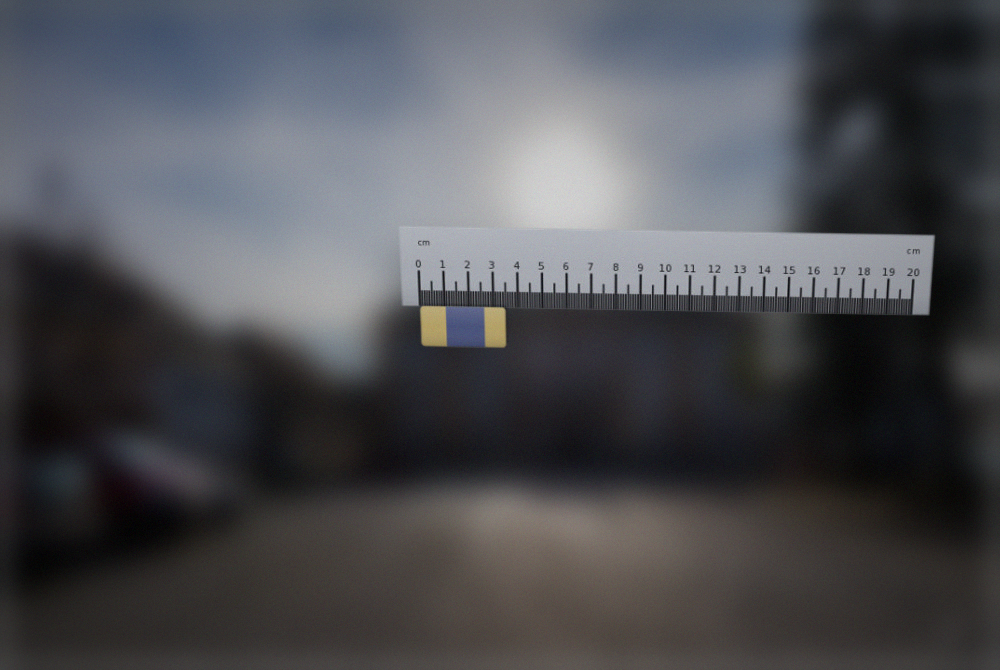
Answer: {"value": 3.5, "unit": "cm"}
